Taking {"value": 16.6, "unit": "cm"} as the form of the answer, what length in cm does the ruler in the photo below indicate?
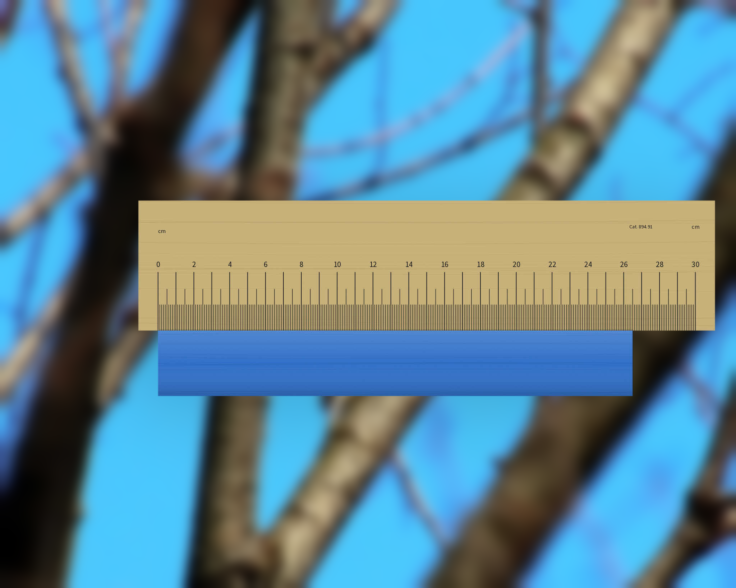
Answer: {"value": 26.5, "unit": "cm"}
